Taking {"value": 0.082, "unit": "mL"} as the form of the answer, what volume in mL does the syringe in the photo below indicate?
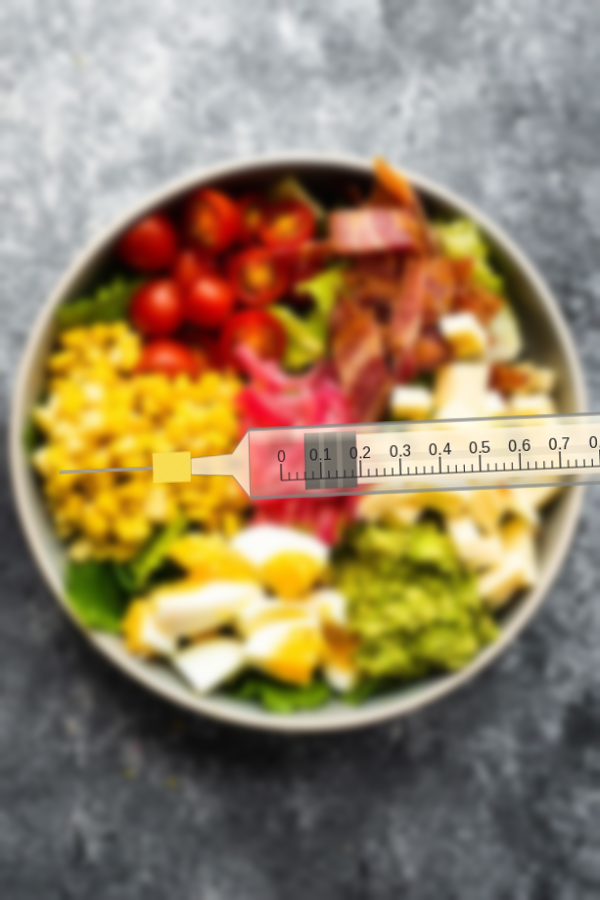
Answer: {"value": 0.06, "unit": "mL"}
